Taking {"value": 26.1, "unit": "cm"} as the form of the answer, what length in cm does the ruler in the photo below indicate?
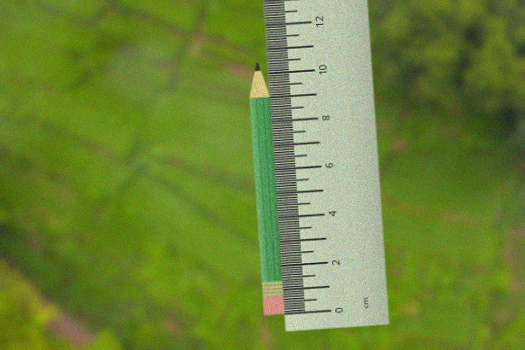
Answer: {"value": 10.5, "unit": "cm"}
